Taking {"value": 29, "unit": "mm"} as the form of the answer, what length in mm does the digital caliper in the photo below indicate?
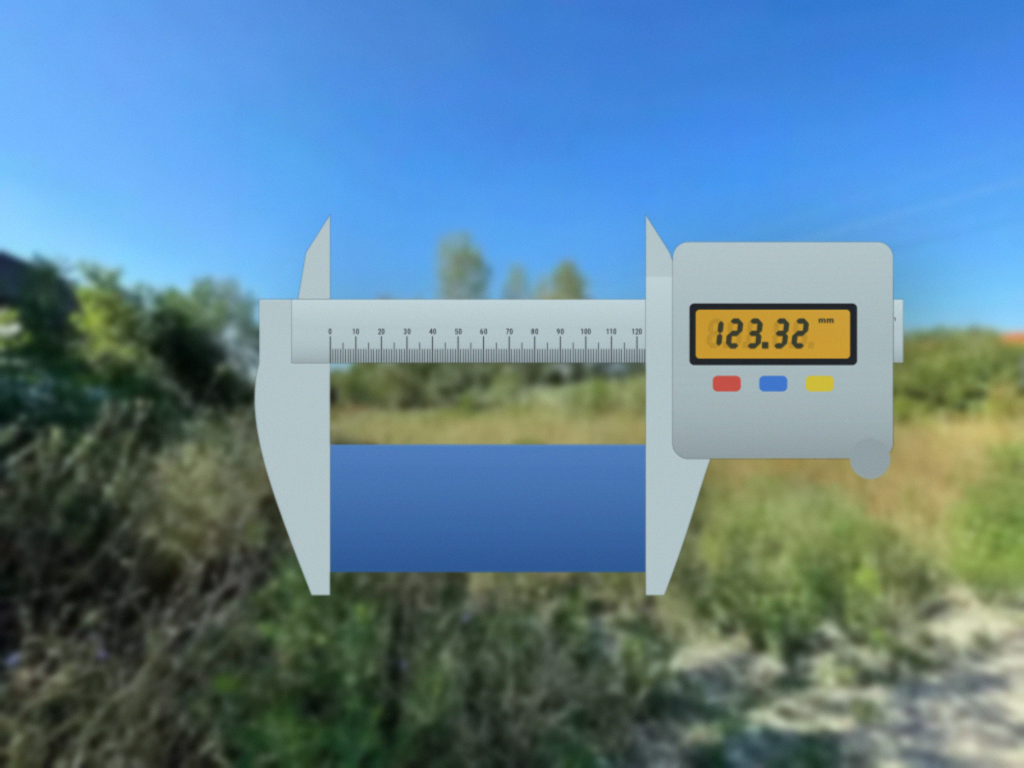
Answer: {"value": 123.32, "unit": "mm"}
